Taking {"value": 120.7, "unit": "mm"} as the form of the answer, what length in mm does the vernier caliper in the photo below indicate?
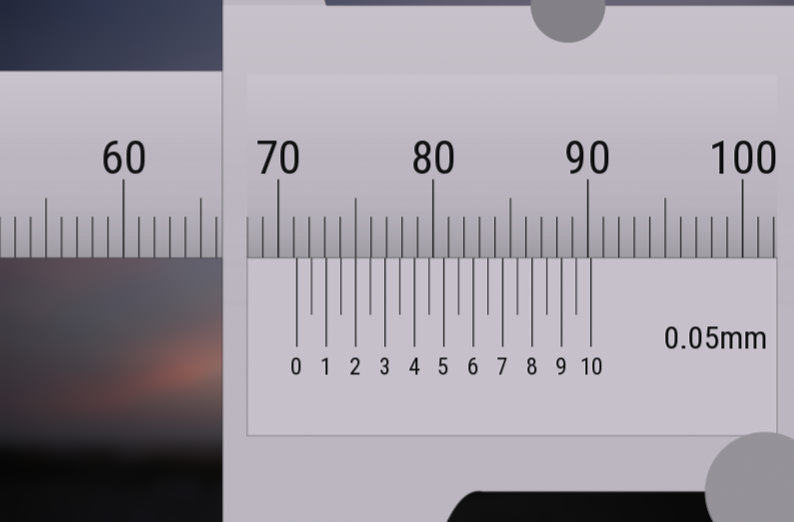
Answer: {"value": 71.2, "unit": "mm"}
